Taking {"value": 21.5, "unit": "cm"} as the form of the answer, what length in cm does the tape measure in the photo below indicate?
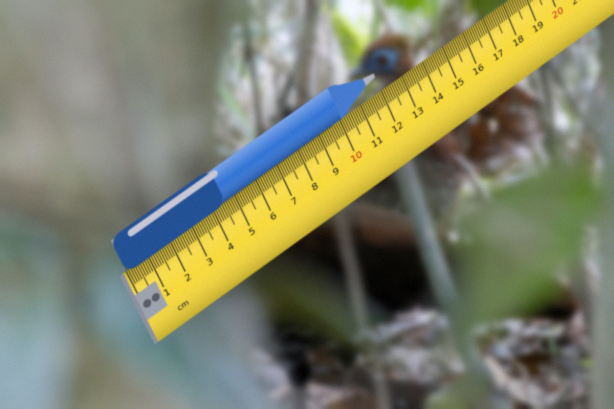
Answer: {"value": 12, "unit": "cm"}
